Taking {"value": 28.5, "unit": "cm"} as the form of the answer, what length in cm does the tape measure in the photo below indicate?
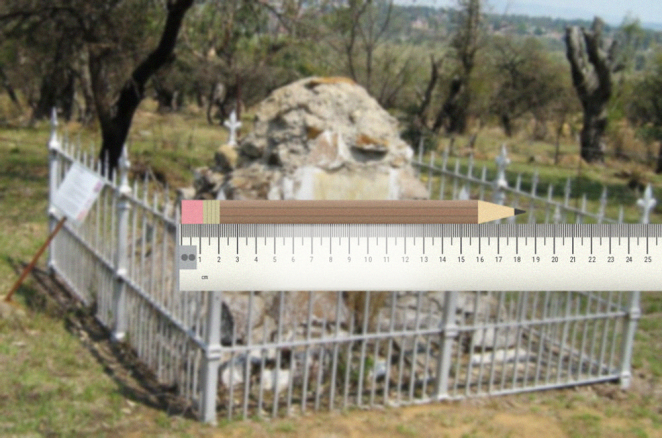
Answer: {"value": 18.5, "unit": "cm"}
